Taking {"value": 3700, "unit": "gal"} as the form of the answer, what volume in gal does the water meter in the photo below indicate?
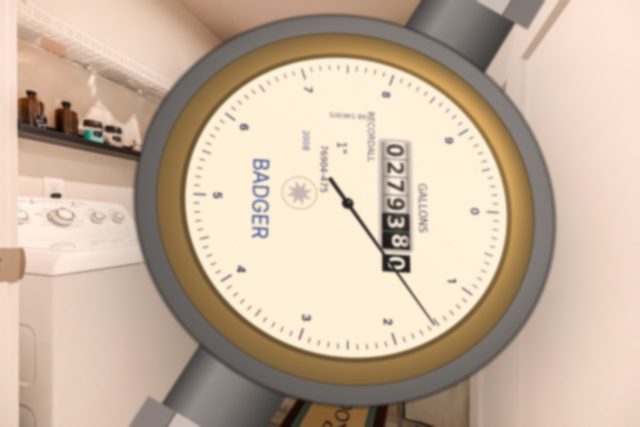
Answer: {"value": 279381.5, "unit": "gal"}
